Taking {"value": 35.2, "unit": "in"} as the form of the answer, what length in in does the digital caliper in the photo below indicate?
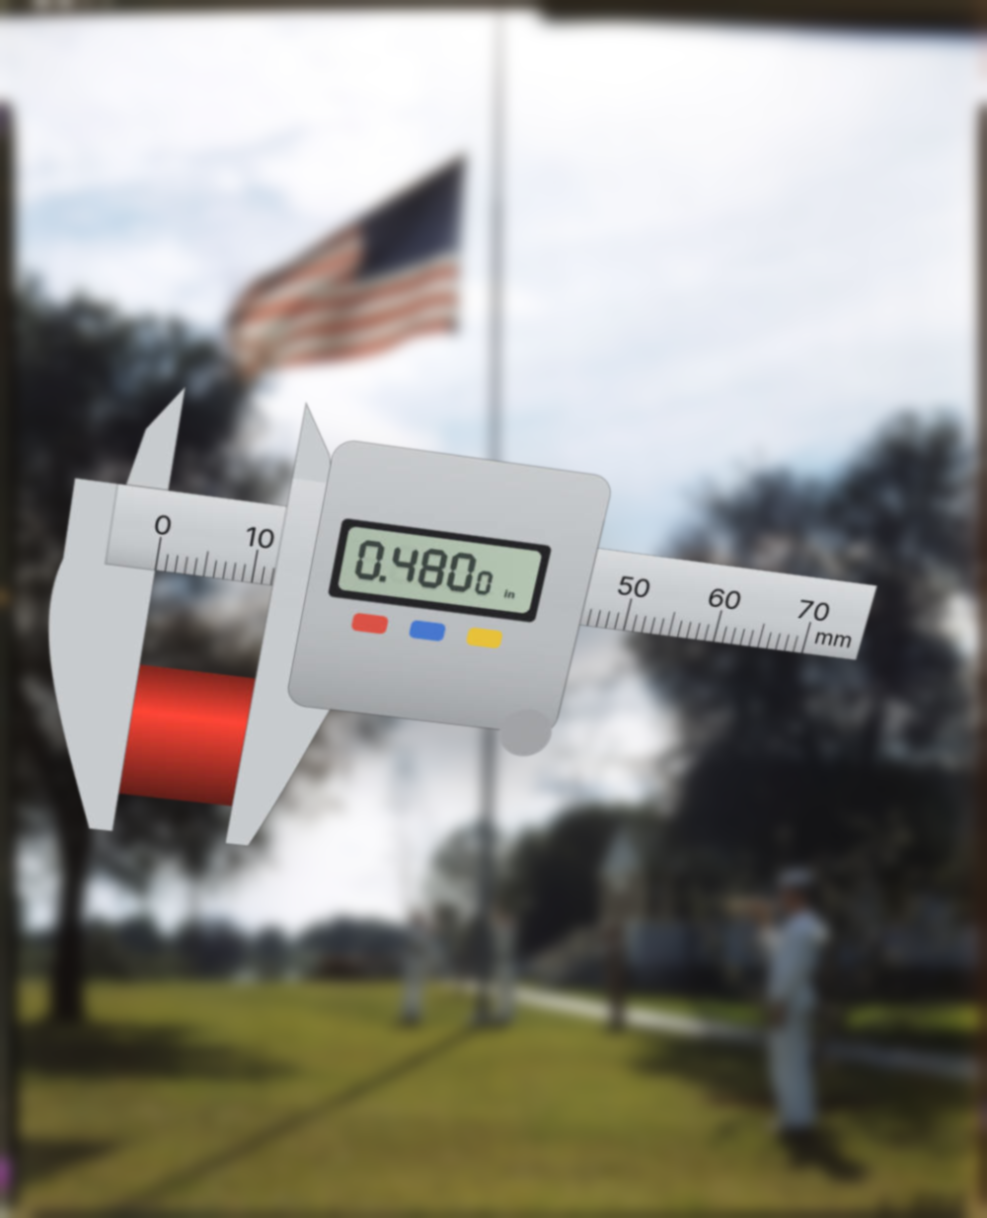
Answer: {"value": 0.4800, "unit": "in"}
